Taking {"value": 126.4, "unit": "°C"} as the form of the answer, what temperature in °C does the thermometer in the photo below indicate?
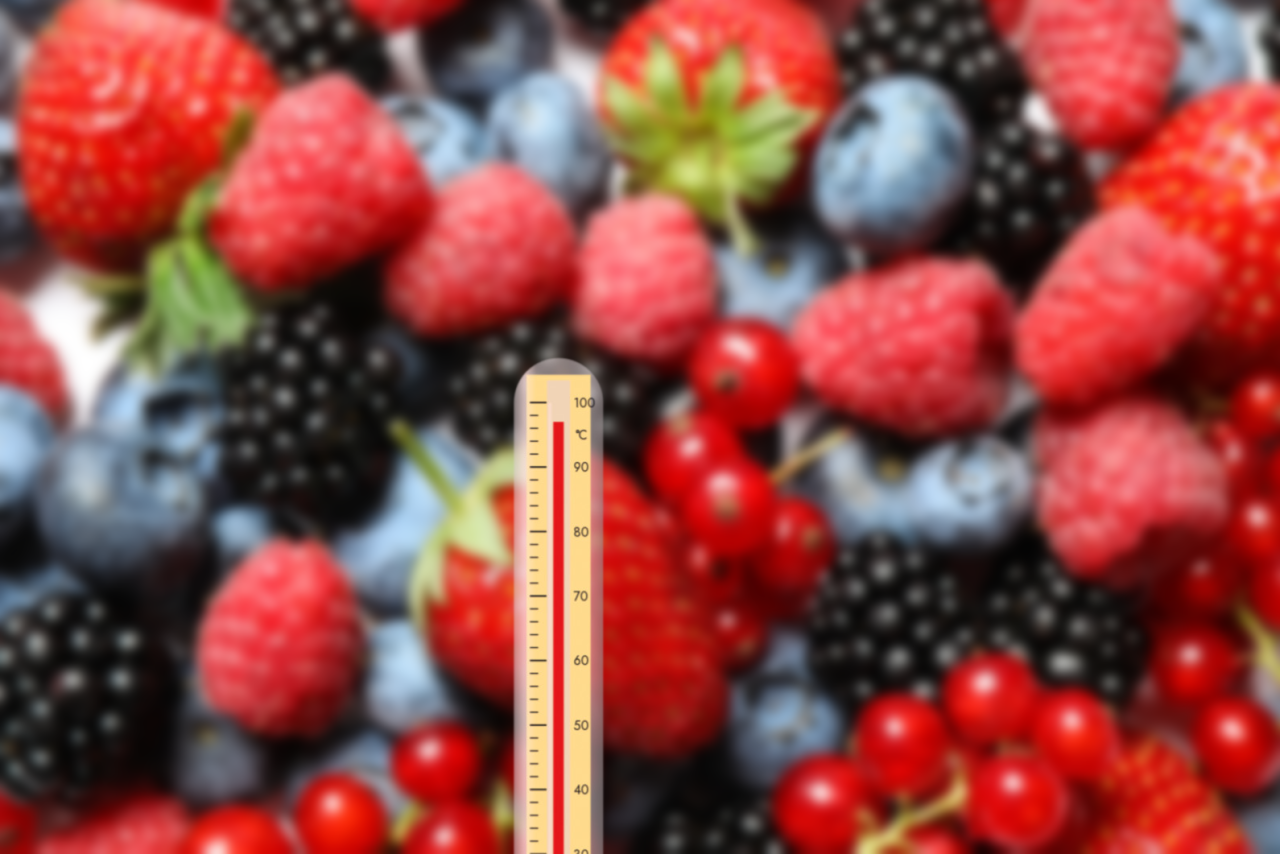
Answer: {"value": 97, "unit": "°C"}
